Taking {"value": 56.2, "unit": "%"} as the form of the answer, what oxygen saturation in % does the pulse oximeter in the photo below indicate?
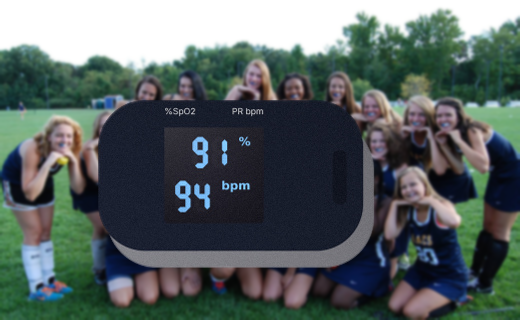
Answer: {"value": 91, "unit": "%"}
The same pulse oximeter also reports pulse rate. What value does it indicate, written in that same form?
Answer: {"value": 94, "unit": "bpm"}
